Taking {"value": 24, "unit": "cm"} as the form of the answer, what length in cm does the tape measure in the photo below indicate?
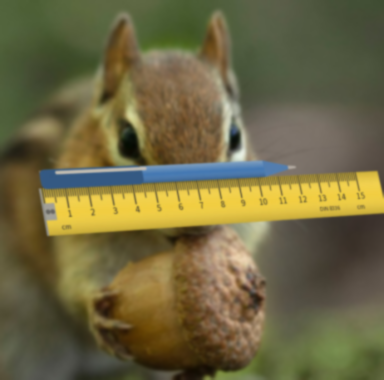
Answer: {"value": 12, "unit": "cm"}
